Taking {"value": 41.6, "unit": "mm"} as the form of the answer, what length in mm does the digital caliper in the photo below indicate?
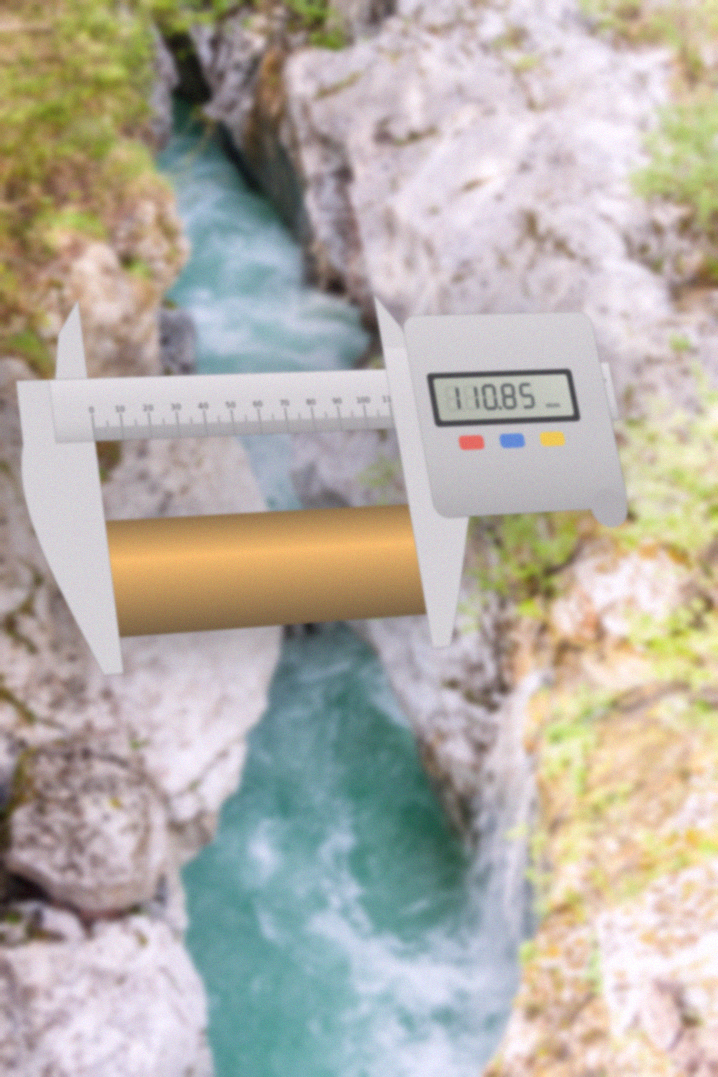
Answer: {"value": 110.85, "unit": "mm"}
